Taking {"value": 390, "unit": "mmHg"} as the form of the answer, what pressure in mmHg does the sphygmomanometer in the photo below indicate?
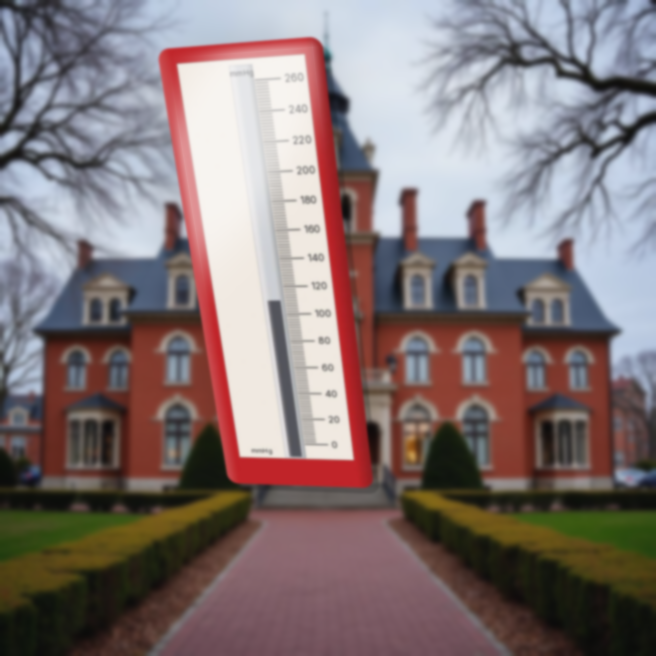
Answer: {"value": 110, "unit": "mmHg"}
